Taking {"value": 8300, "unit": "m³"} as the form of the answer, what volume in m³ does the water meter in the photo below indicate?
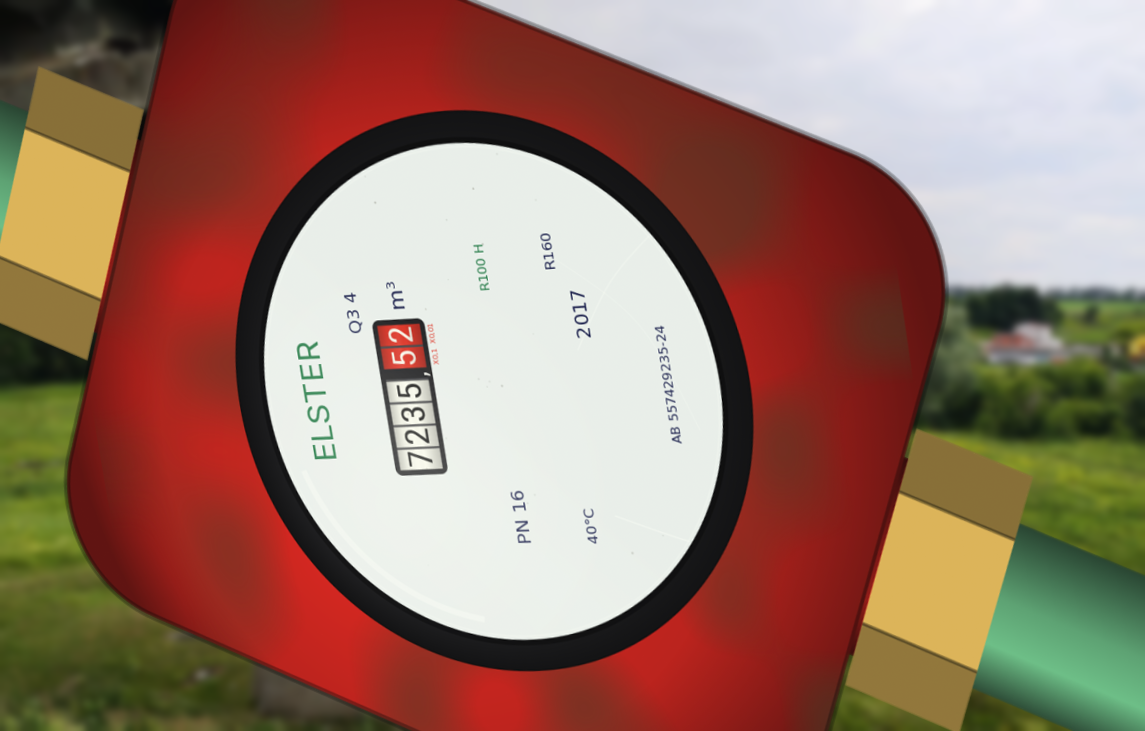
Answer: {"value": 7235.52, "unit": "m³"}
